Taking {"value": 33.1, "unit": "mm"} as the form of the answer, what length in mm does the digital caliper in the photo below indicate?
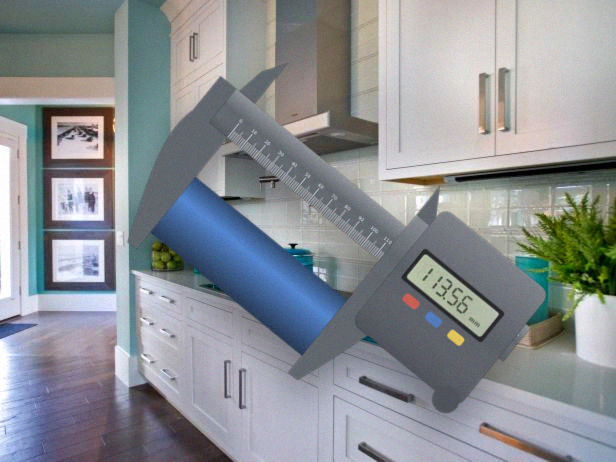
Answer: {"value": 113.56, "unit": "mm"}
